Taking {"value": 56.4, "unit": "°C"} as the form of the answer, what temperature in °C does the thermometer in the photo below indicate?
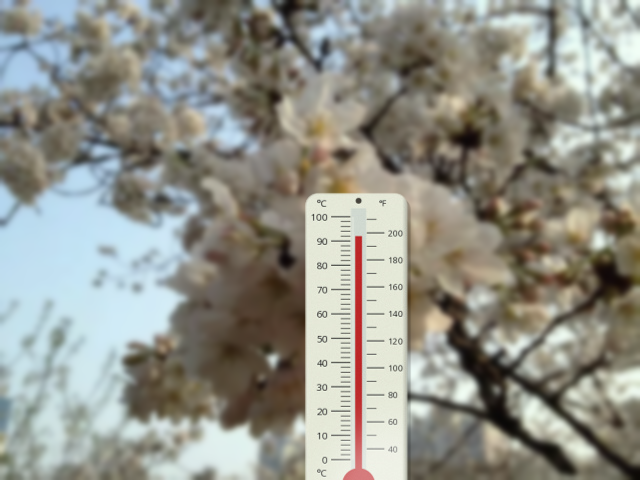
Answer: {"value": 92, "unit": "°C"}
